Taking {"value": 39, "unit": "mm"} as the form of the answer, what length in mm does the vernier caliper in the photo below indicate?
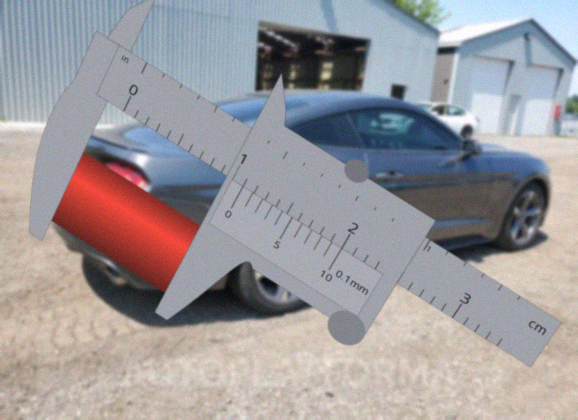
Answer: {"value": 11.0, "unit": "mm"}
